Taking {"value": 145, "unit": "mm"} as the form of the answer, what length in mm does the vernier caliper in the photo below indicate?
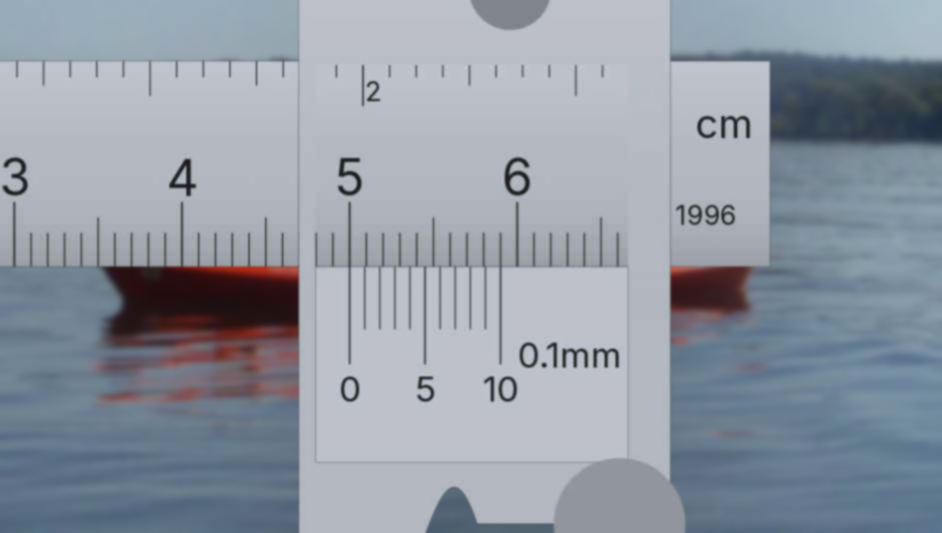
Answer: {"value": 50.0, "unit": "mm"}
